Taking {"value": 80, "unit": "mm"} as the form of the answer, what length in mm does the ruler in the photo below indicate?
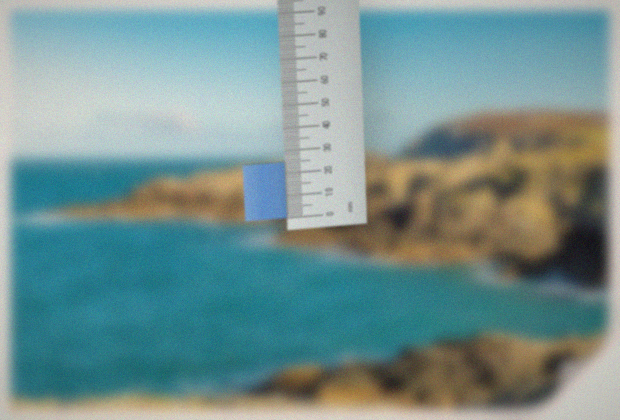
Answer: {"value": 25, "unit": "mm"}
